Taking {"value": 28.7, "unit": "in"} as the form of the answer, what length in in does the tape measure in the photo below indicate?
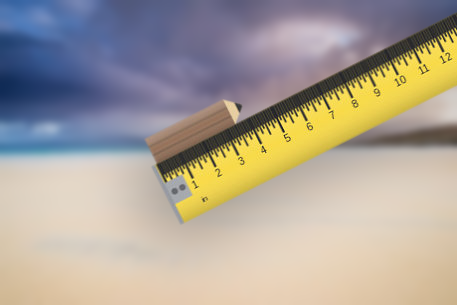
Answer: {"value": 4, "unit": "in"}
